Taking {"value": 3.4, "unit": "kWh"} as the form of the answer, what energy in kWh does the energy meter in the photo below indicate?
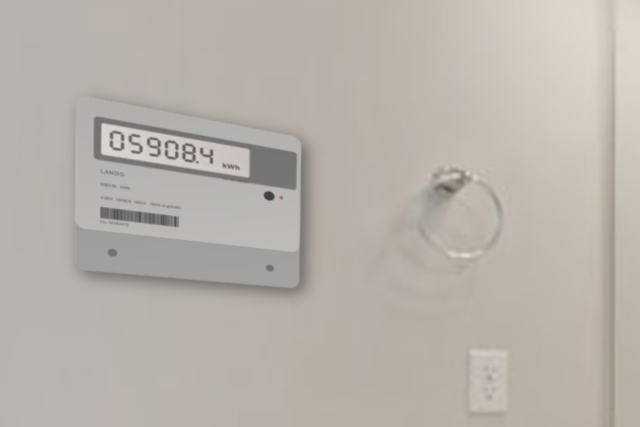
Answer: {"value": 5908.4, "unit": "kWh"}
